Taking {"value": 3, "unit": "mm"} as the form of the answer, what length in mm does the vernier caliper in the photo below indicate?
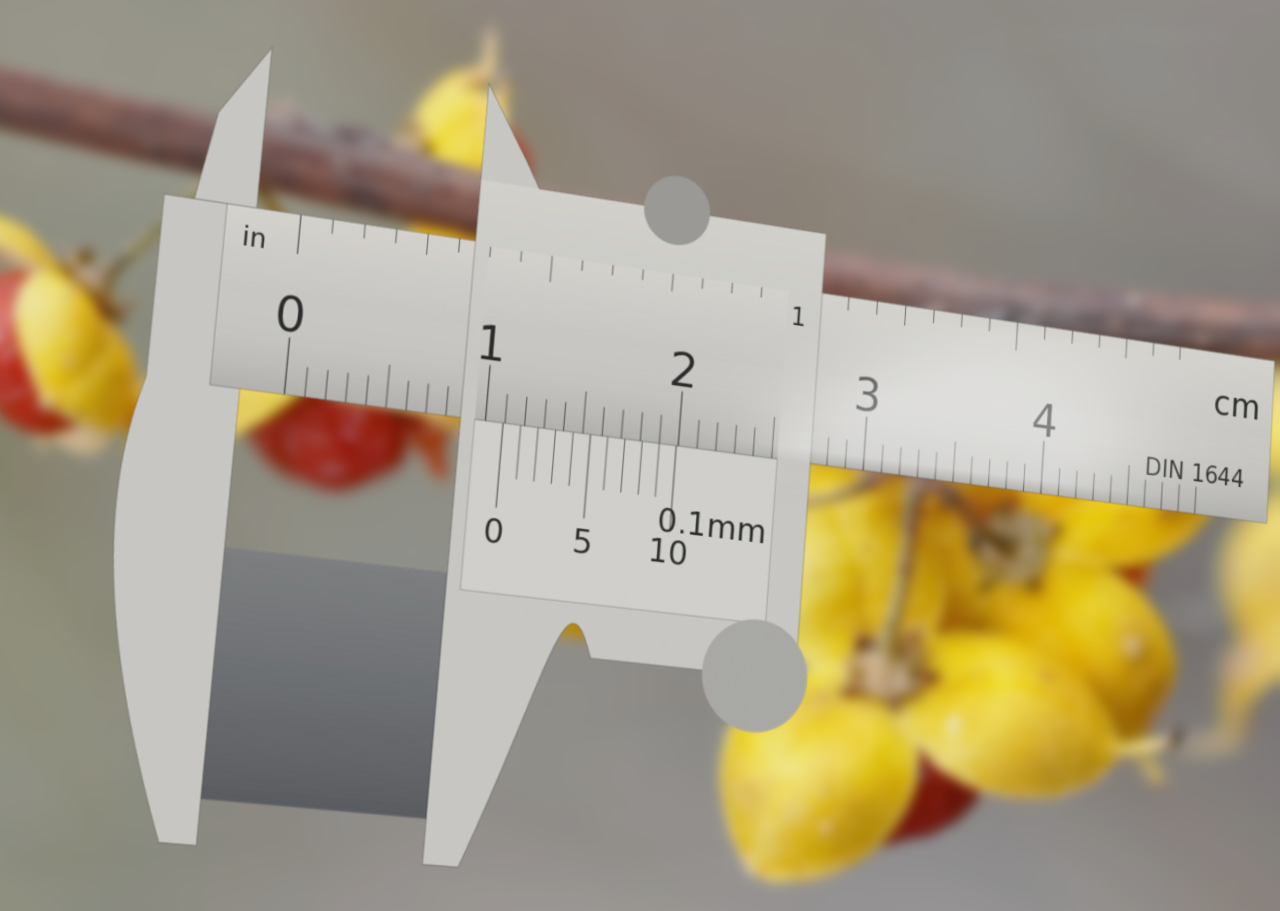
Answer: {"value": 10.9, "unit": "mm"}
